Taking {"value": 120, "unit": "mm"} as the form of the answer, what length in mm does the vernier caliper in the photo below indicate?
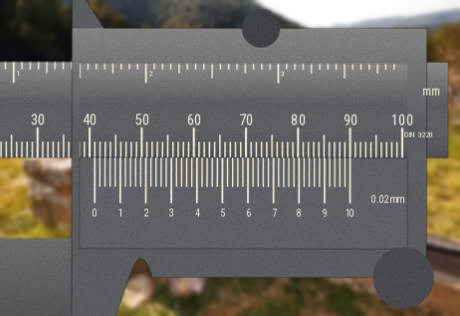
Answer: {"value": 41.0, "unit": "mm"}
